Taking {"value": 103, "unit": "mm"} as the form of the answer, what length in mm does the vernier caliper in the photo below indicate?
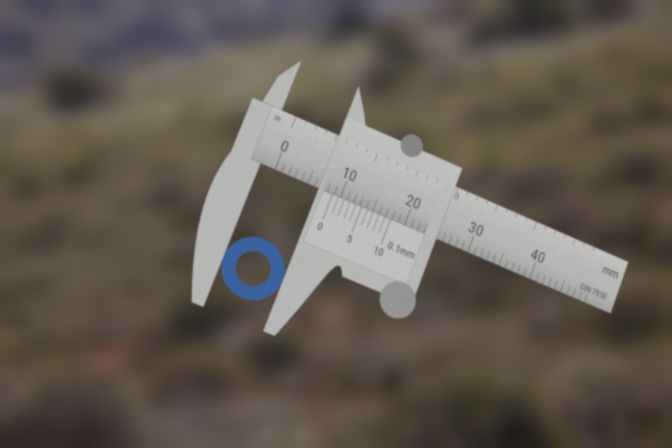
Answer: {"value": 8.8, "unit": "mm"}
